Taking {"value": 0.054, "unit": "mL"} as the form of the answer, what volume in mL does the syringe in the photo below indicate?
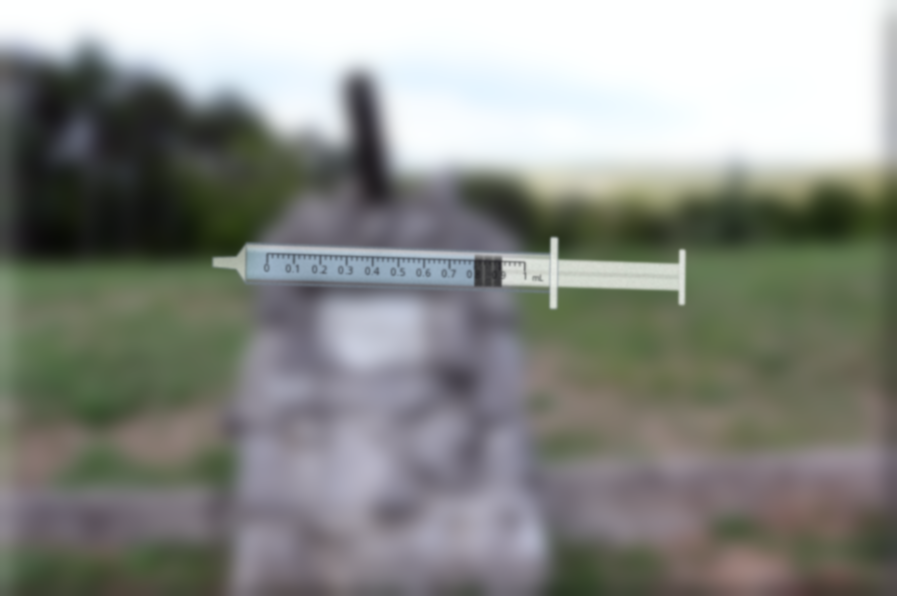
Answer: {"value": 0.8, "unit": "mL"}
